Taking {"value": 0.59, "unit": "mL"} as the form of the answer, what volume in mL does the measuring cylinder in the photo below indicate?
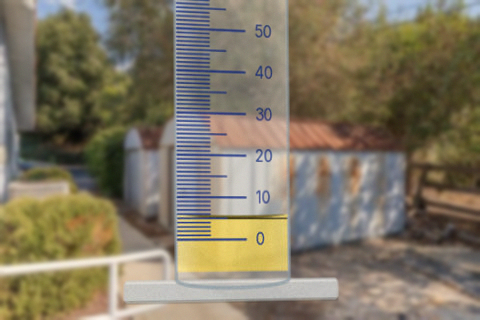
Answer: {"value": 5, "unit": "mL"}
